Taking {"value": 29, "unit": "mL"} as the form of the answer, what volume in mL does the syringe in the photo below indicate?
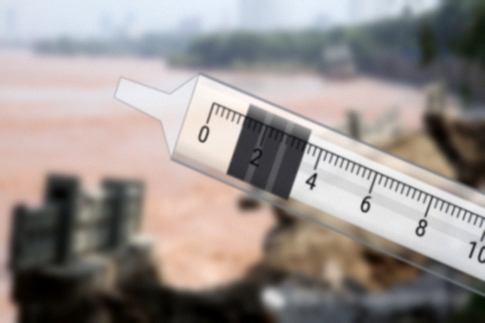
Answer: {"value": 1.2, "unit": "mL"}
